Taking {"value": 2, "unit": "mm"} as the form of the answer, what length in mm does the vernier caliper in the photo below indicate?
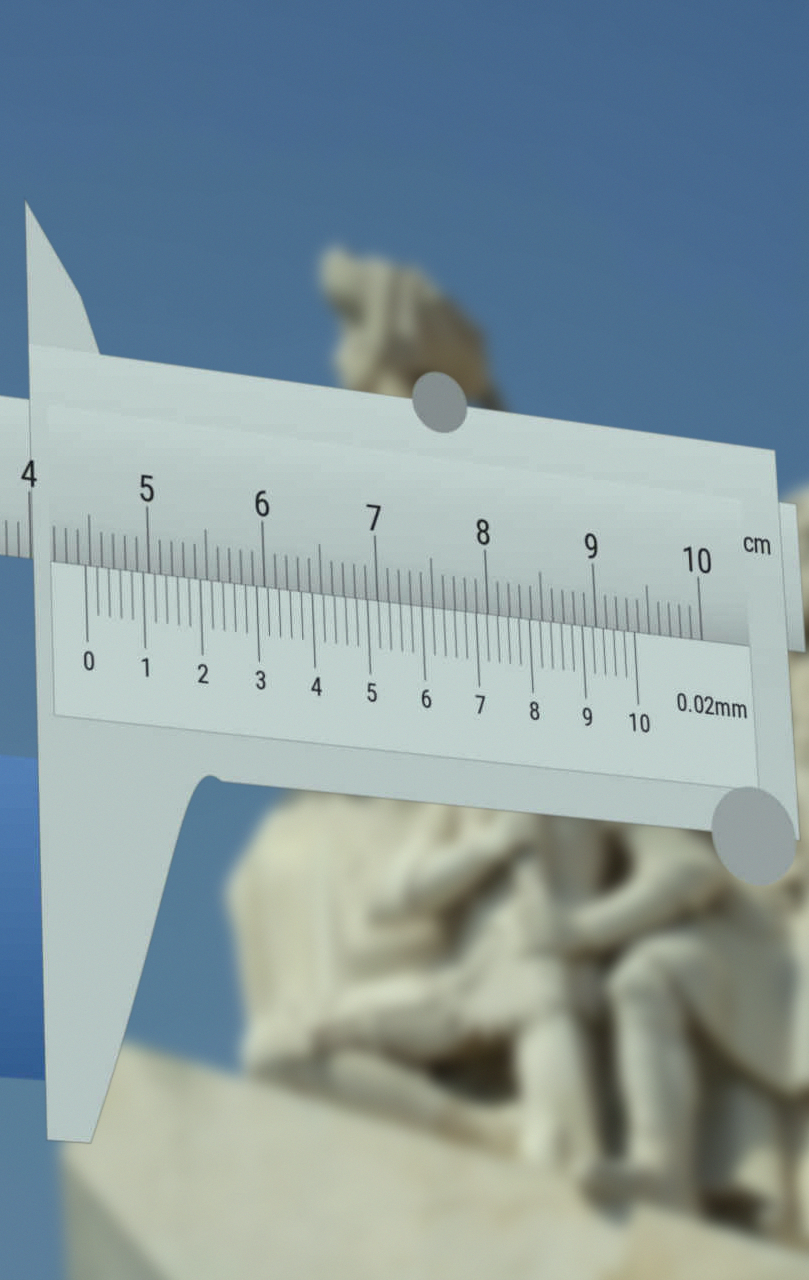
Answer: {"value": 44.6, "unit": "mm"}
